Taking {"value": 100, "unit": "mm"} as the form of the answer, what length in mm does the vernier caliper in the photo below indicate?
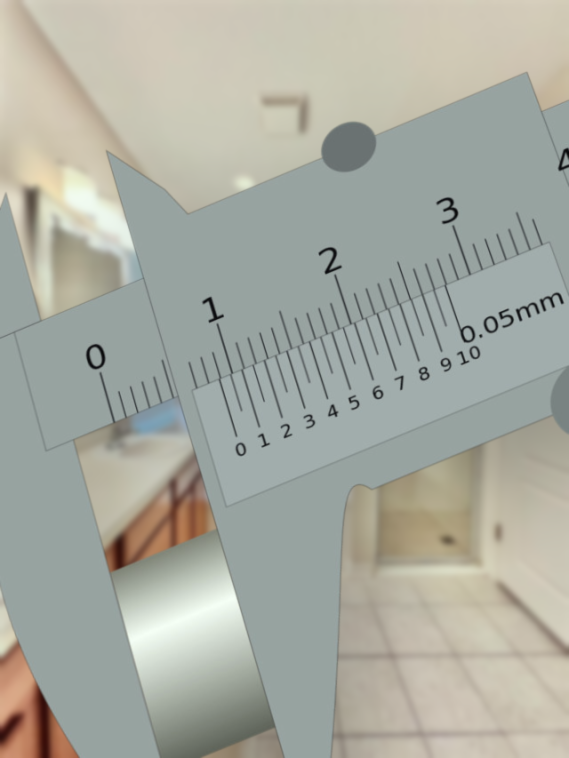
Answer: {"value": 8.9, "unit": "mm"}
